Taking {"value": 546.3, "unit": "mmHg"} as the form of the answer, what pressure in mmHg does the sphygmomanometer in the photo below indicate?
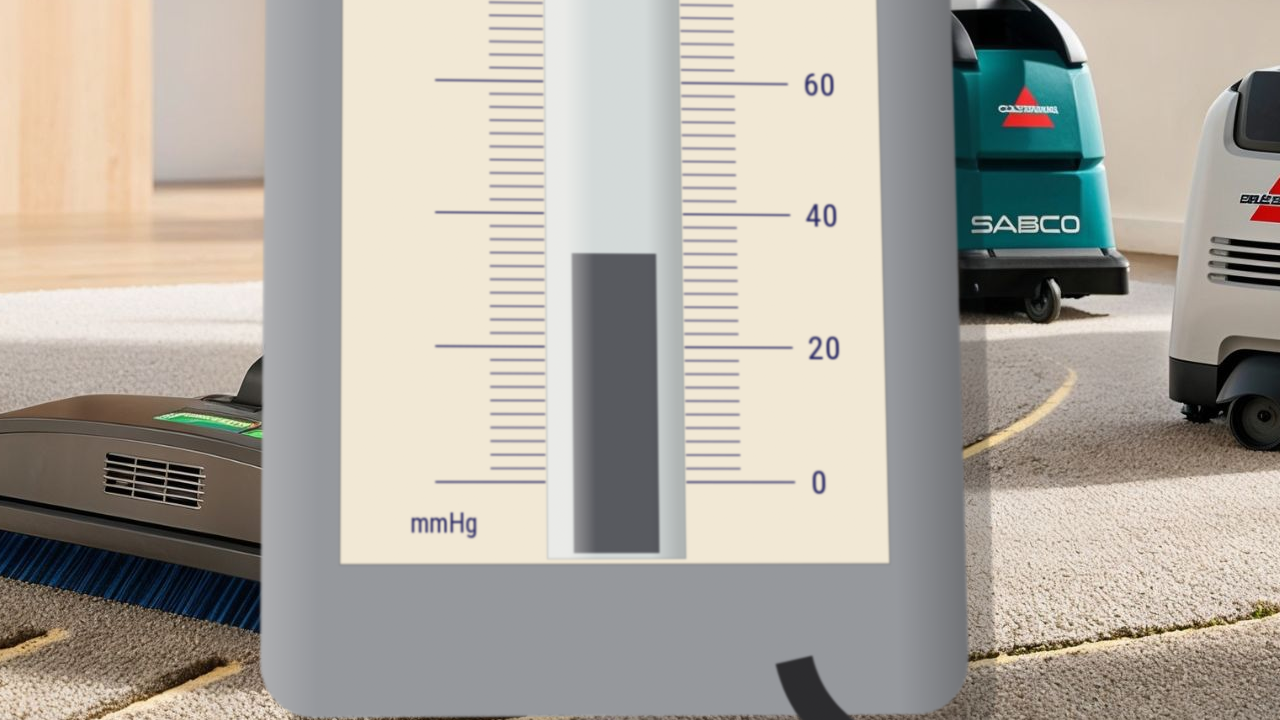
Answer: {"value": 34, "unit": "mmHg"}
